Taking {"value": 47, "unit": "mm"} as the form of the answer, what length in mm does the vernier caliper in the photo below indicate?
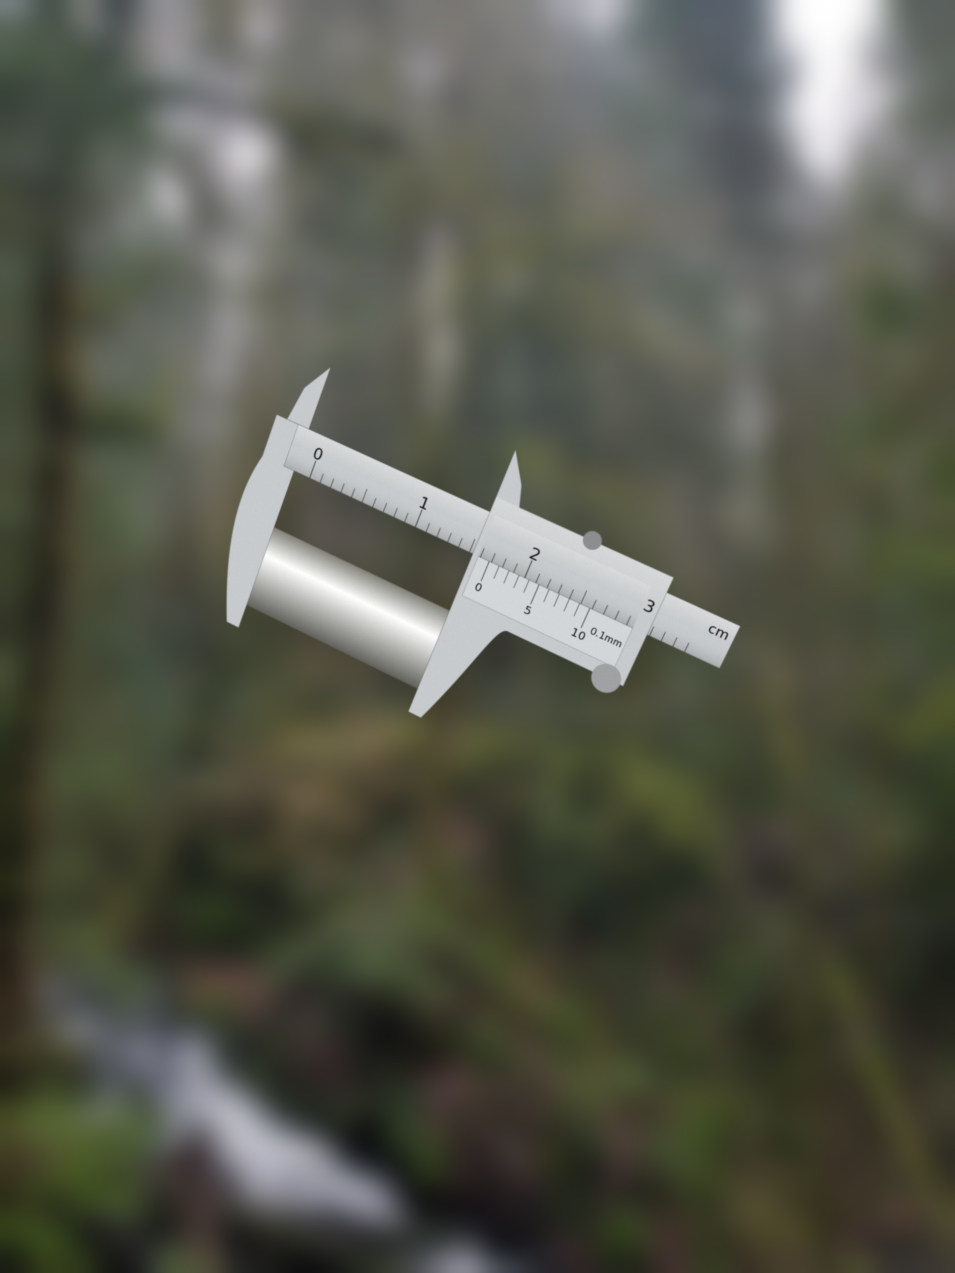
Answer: {"value": 16.8, "unit": "mm"}
